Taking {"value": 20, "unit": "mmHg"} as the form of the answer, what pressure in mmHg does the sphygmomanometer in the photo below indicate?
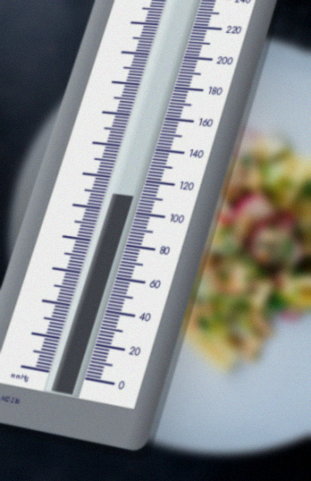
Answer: {"value": 110, "unit": "mmHg"}
